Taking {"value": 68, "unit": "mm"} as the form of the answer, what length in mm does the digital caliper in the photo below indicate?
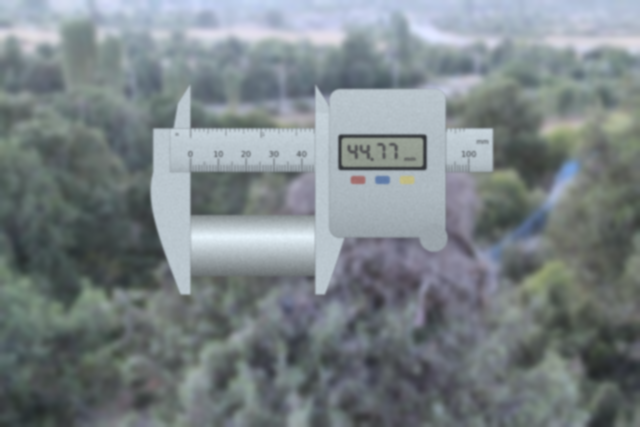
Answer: {"value": 44.77, "unit": "mm"}
